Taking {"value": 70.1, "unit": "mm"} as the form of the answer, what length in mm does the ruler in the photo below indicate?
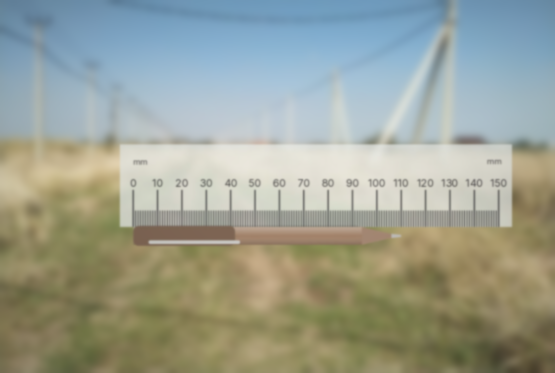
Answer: {"value": 110, "unit": "mm"}
